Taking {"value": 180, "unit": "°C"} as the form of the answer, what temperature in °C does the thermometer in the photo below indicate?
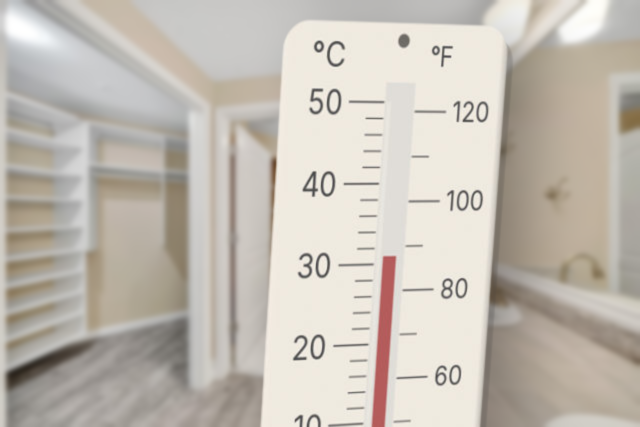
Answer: {"value": 31, "unit": "°C"}
